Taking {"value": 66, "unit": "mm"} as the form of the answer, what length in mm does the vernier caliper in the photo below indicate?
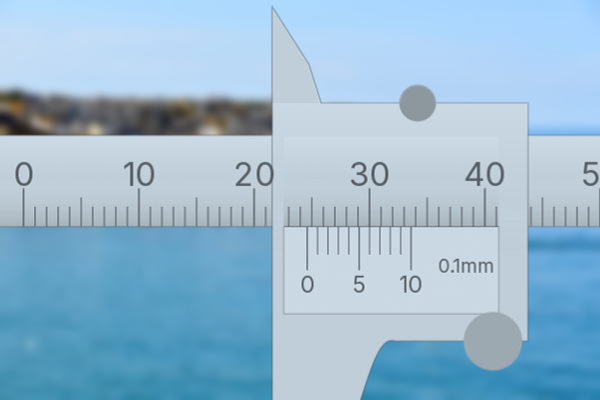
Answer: {"value": 24.6, "unit": "mm"}
